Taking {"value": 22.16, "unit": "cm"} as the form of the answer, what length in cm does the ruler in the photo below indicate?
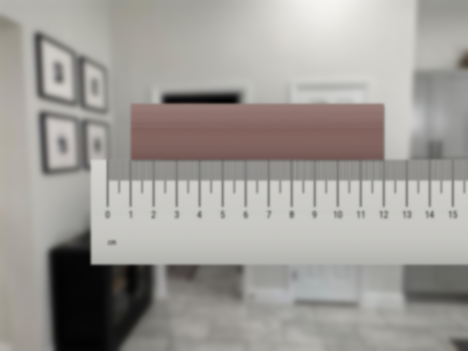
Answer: {"value": 11, "unit": "cm"}
